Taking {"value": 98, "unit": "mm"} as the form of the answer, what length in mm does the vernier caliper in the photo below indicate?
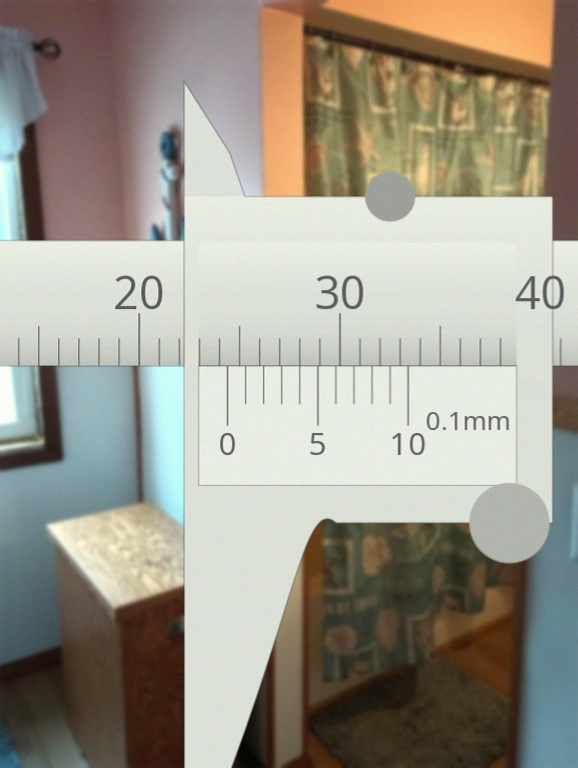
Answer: {"value": 24.4, "unit": "mm"}
